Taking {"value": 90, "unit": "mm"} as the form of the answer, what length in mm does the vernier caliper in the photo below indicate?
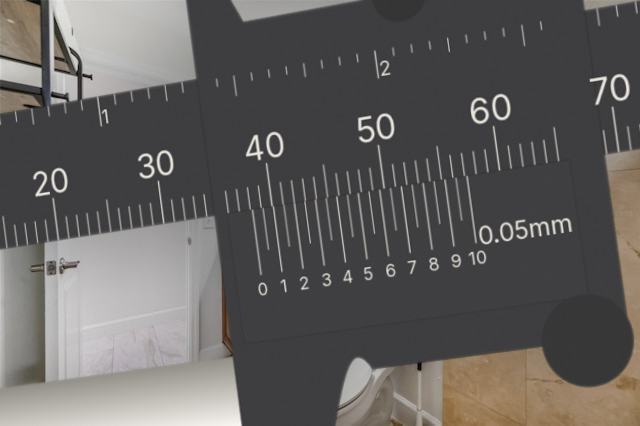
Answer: {"value": 38.2, "unit": "mm"}
